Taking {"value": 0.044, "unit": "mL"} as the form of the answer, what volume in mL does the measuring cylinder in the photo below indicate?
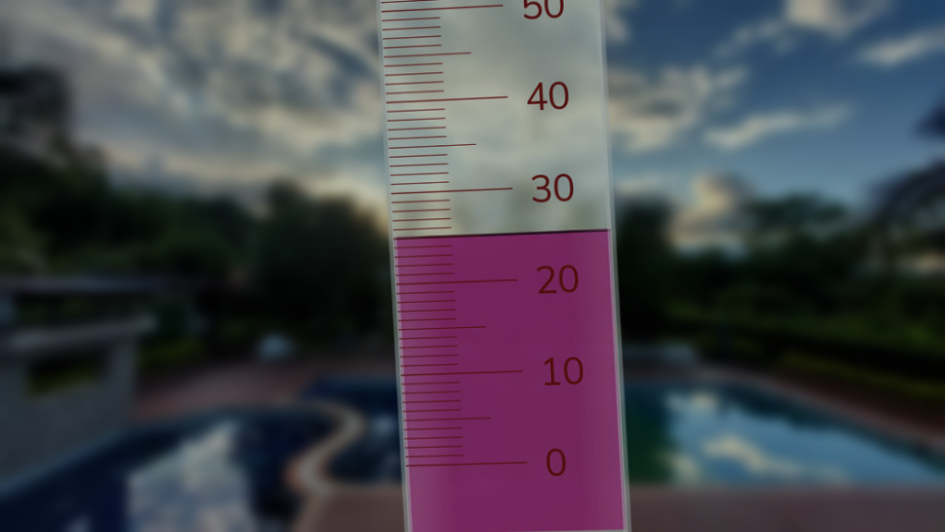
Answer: {"value": 25, "unit": "mL"}
